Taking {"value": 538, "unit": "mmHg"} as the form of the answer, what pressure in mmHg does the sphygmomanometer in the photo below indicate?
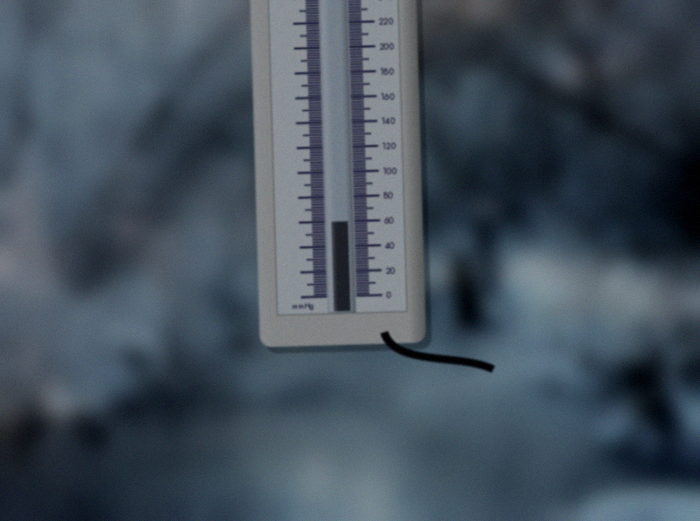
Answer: {"value": 60, "unit": "mmHg"}
